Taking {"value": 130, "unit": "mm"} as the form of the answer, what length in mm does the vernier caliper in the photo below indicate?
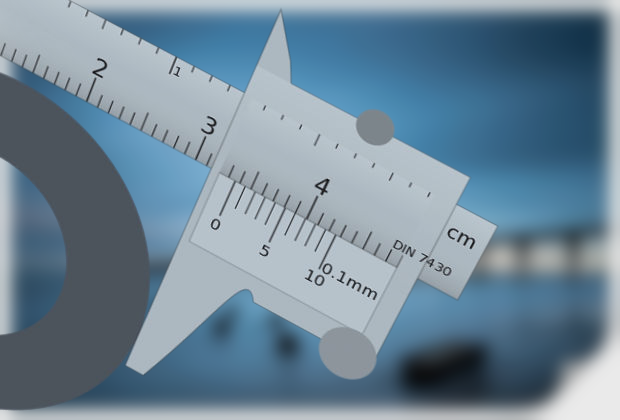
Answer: {"value": 33.6, "unit": "mm"}
